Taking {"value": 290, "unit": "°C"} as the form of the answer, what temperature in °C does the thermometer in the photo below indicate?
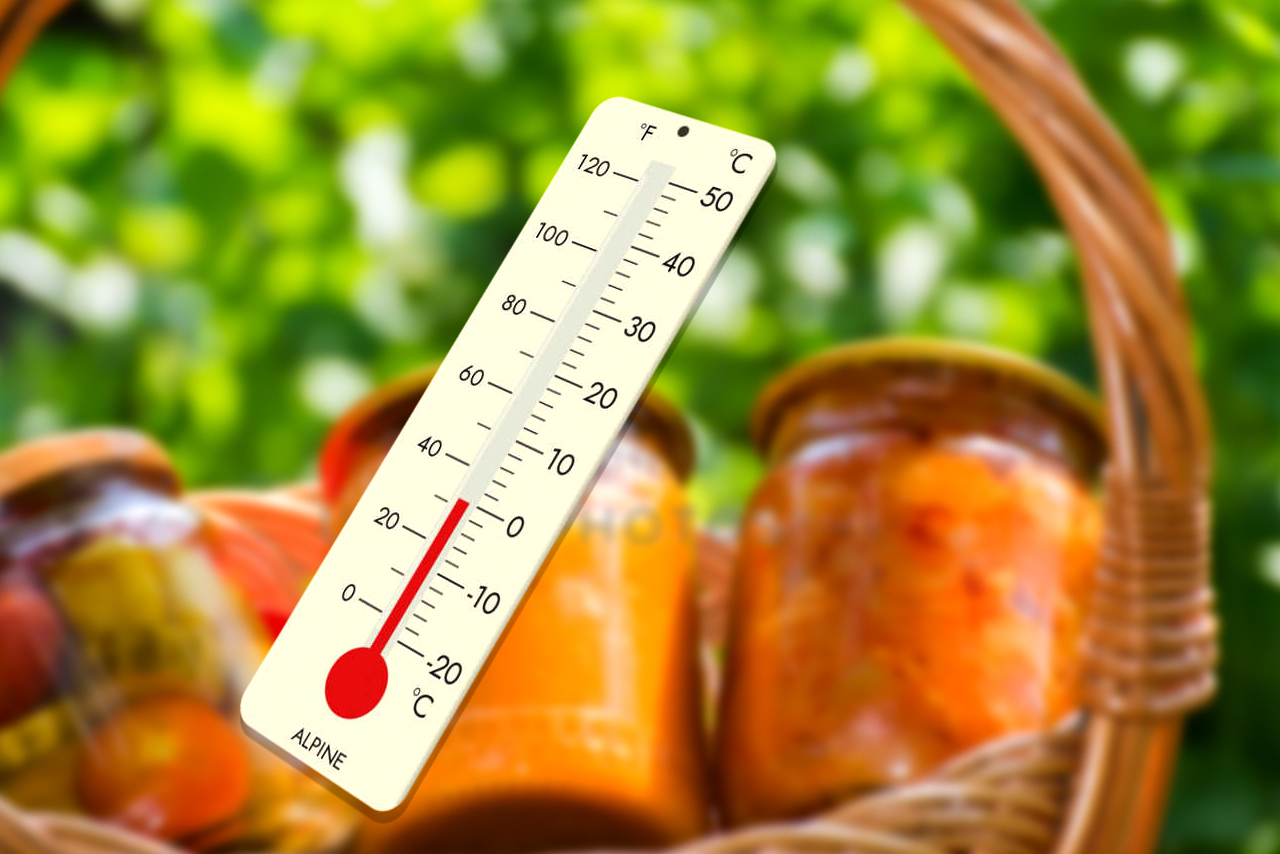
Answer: {"value": 0, "unit": "°C"}
